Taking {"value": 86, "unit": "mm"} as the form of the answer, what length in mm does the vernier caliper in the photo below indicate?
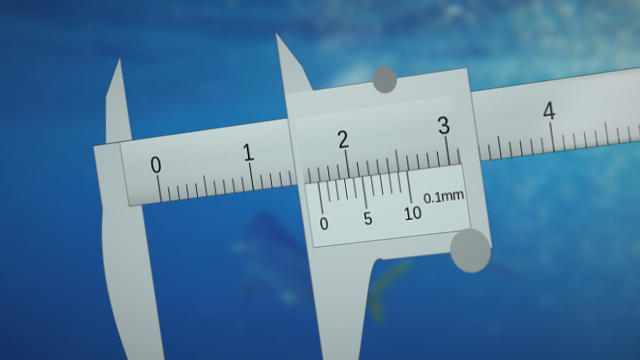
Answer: {"value": 16.8, "unit": "mm"}
